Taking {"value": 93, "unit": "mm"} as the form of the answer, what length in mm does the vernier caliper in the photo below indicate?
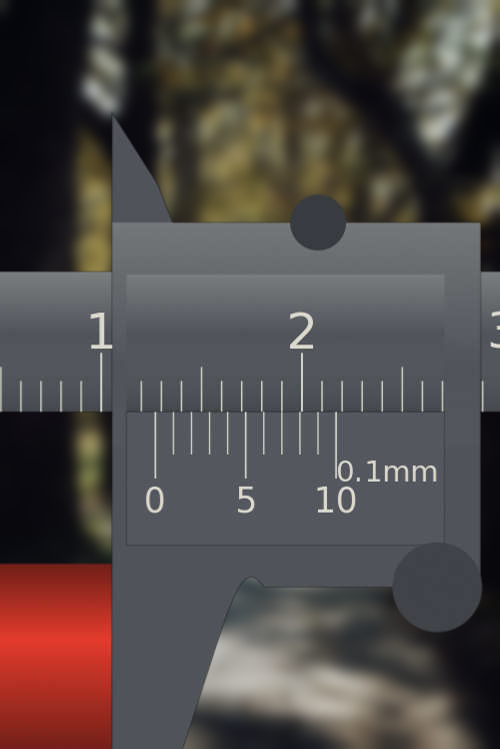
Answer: {"value": 12.7, "unit": "mm"}
